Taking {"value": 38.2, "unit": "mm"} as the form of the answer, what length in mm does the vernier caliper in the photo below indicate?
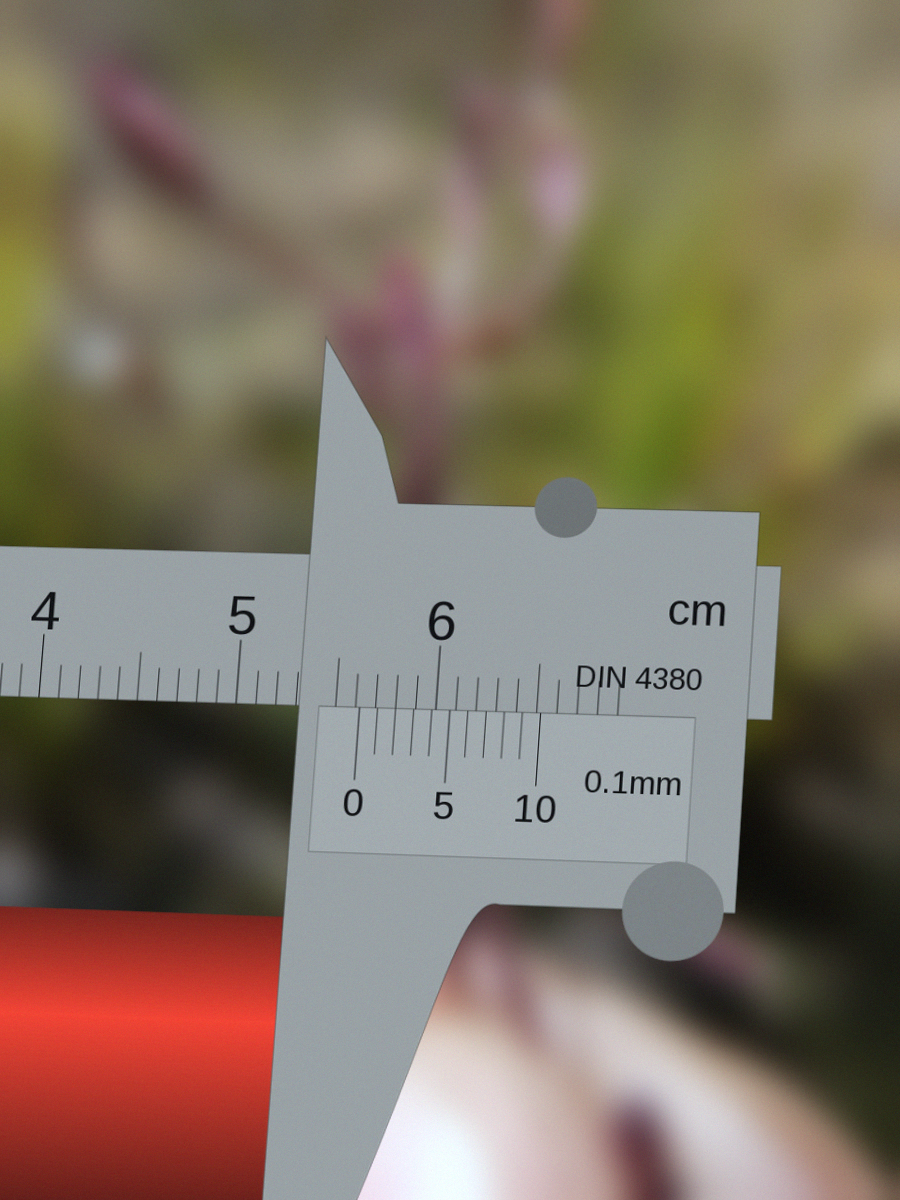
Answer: {"value": 56.2, "unit": "mm"}
